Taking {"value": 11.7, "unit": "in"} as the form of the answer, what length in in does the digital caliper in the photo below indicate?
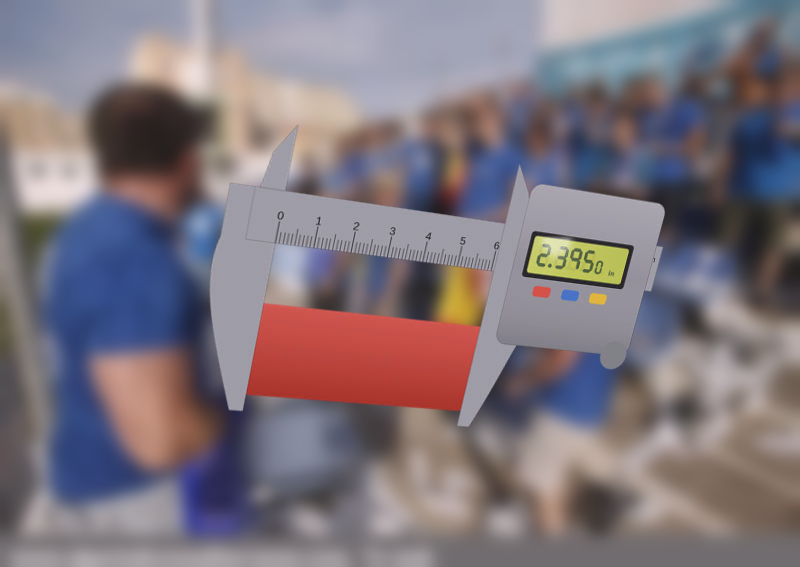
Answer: {"value": 2.3950, "unit": "in"}
